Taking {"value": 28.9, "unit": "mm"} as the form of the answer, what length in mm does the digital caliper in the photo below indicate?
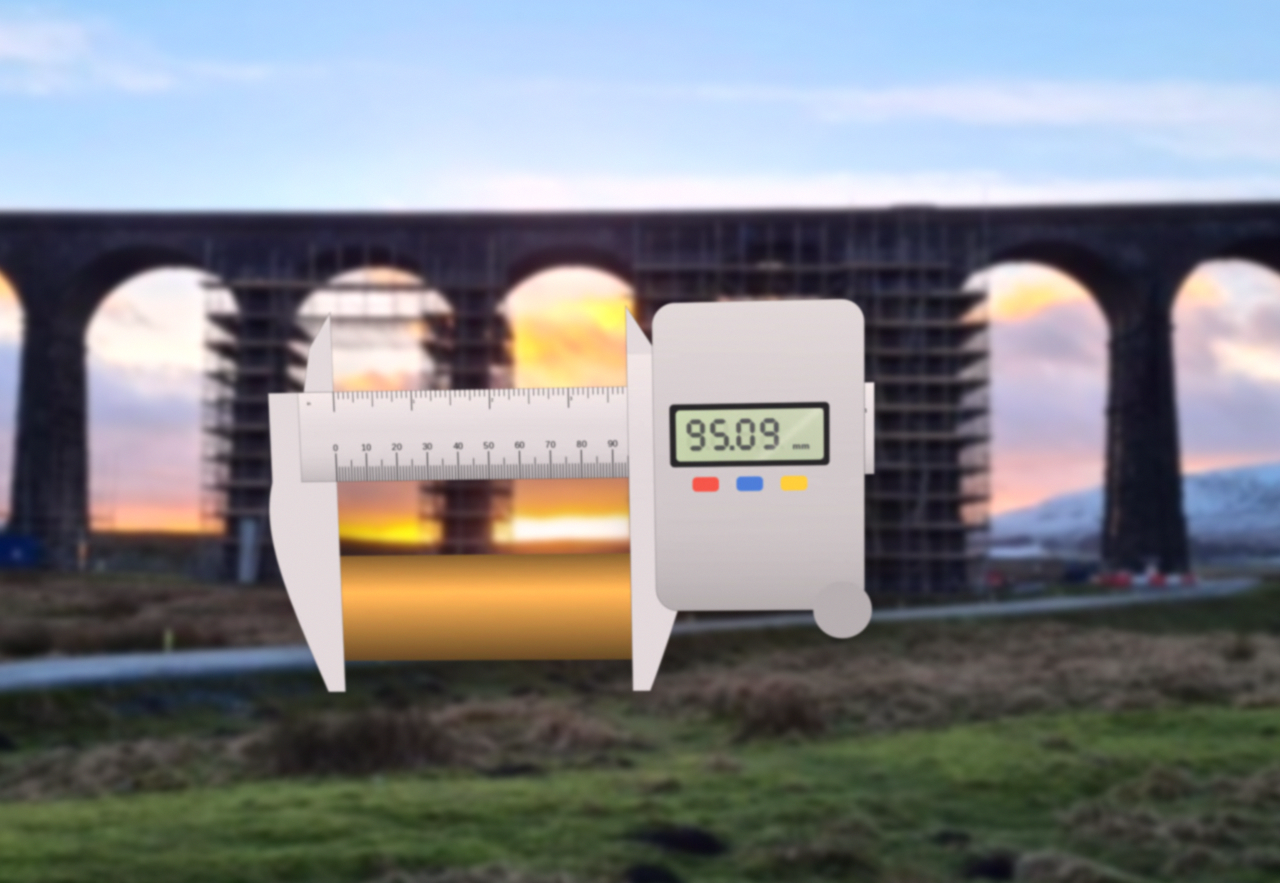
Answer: {"value": 95.09, "unit": "mm"}
